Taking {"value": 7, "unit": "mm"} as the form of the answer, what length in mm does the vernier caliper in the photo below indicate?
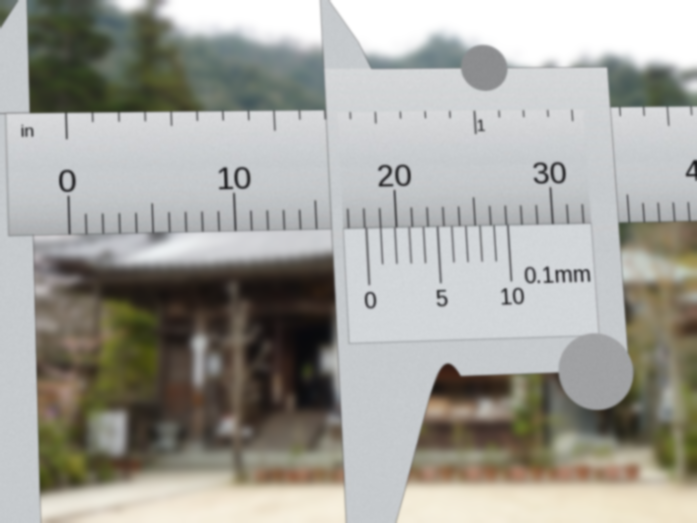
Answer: {"value": 18.1, "unit": "mm"}
